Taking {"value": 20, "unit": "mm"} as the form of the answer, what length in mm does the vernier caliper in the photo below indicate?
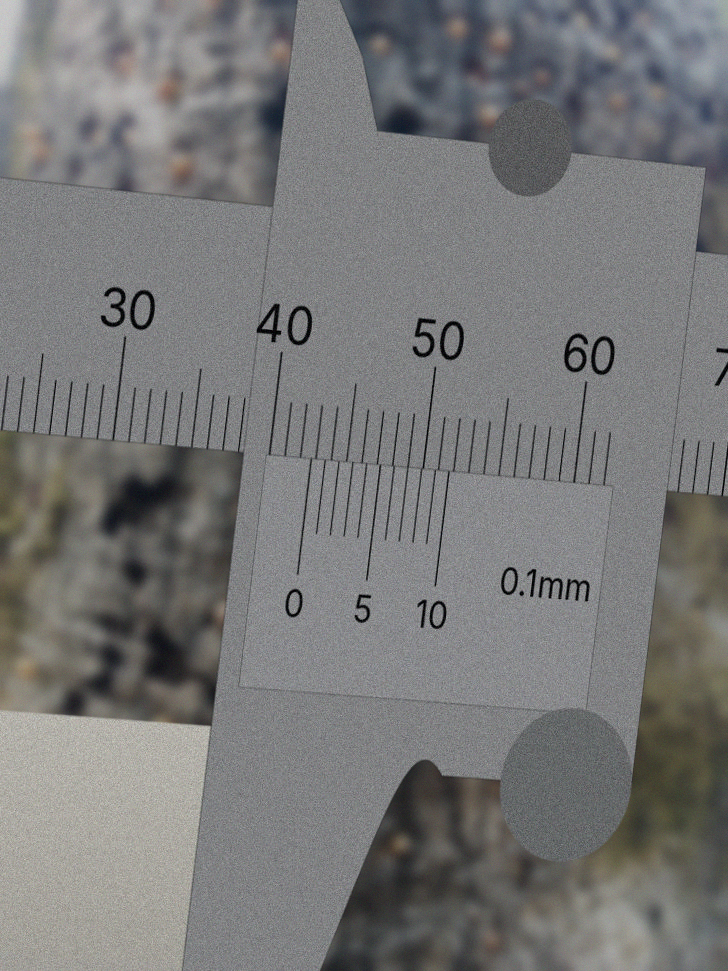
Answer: {"value": 42.7, "unit": "mm"}
